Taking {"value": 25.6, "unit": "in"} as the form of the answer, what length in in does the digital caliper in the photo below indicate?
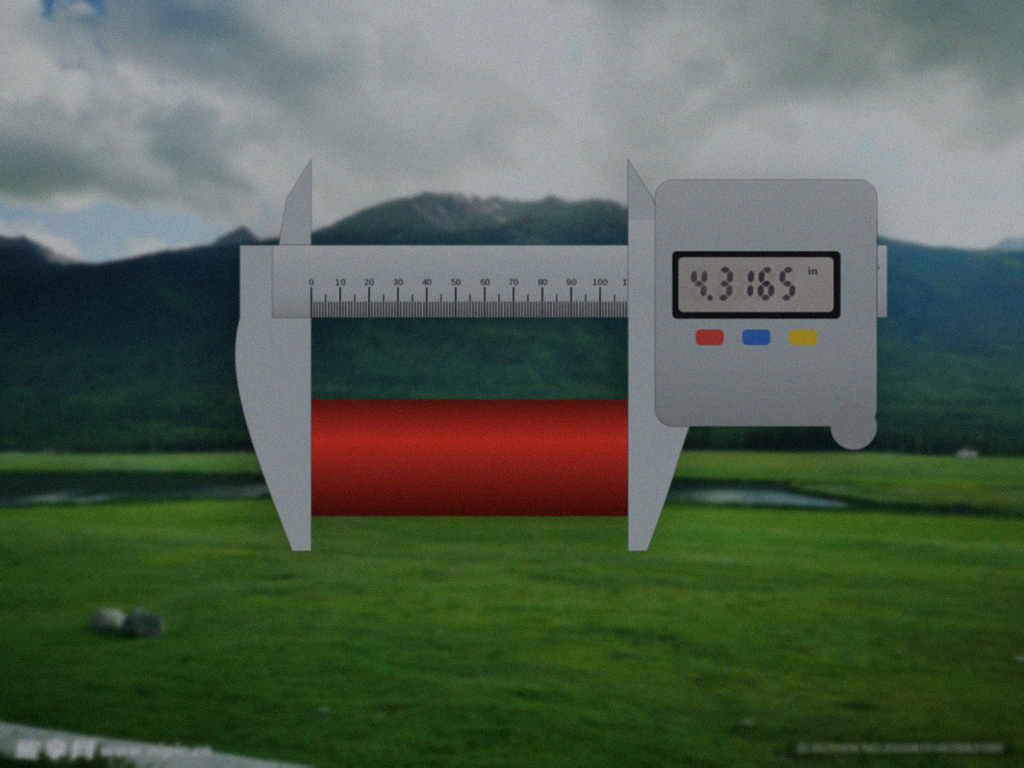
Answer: {"value": 4.3165, "unit": "in"}
